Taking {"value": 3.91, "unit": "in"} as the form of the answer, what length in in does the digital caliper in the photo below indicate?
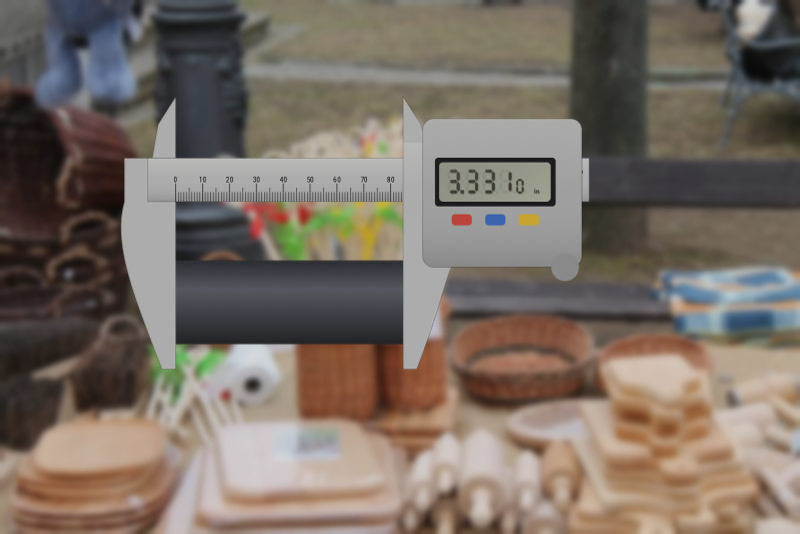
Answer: {"value": 3.3310, "unit": "in"}
